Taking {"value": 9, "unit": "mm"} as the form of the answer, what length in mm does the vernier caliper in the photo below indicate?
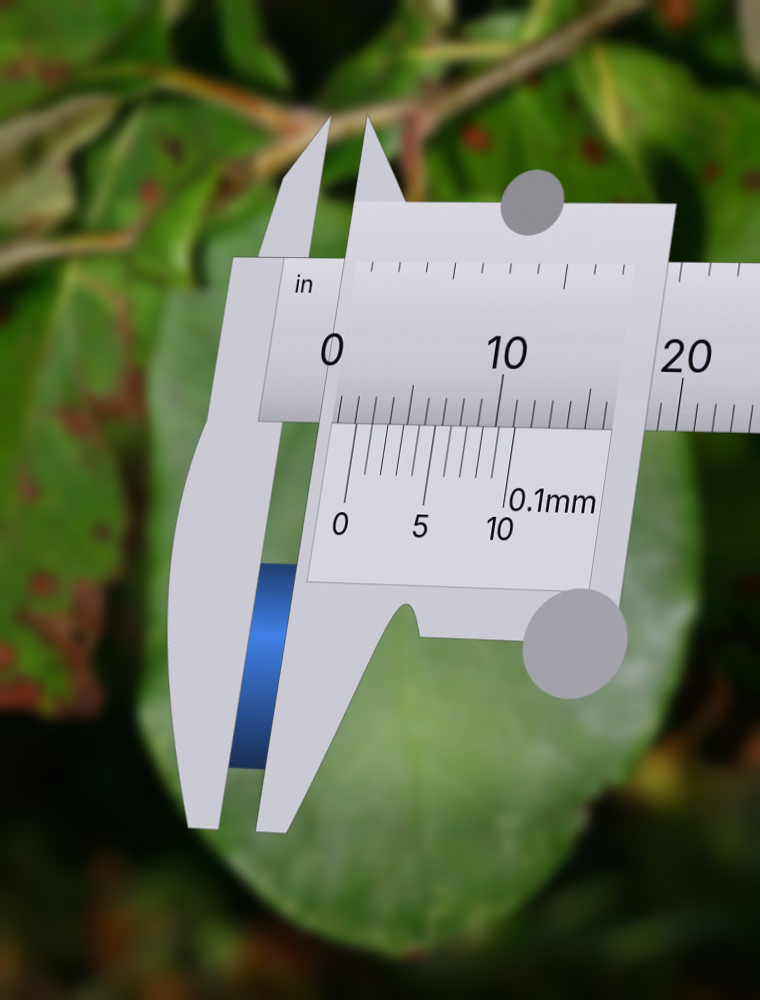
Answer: {"value": 2.1, "unit": "mm"}
